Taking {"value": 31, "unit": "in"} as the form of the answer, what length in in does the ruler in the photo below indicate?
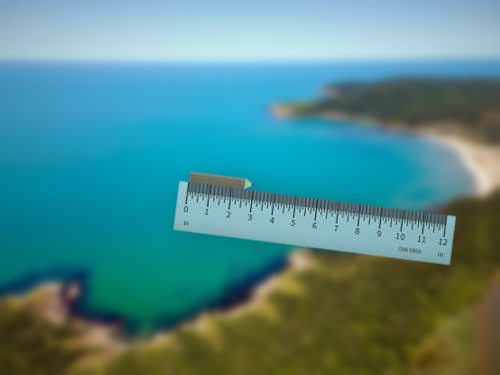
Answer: {"value": 3, "unit": "in"}
